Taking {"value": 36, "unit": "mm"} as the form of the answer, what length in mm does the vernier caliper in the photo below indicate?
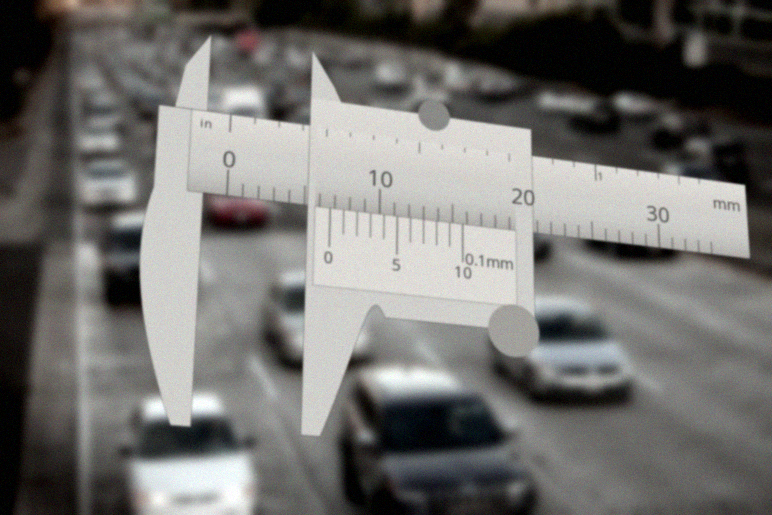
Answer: {"value": 6.7, "unit": "mm"}
